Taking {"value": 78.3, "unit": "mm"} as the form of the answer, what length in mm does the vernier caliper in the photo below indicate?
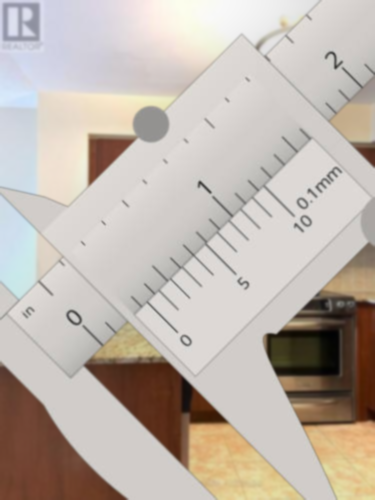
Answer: {"value": 3.4, "unit": "mm"}
